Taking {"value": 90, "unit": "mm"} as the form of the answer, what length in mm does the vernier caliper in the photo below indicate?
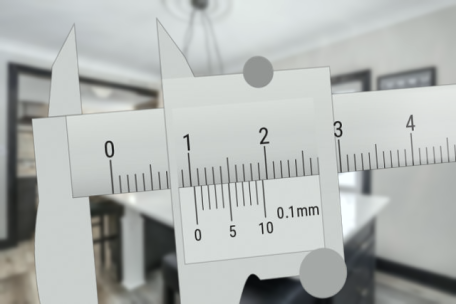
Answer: {"value": 10.4, "unit": "mm"}
